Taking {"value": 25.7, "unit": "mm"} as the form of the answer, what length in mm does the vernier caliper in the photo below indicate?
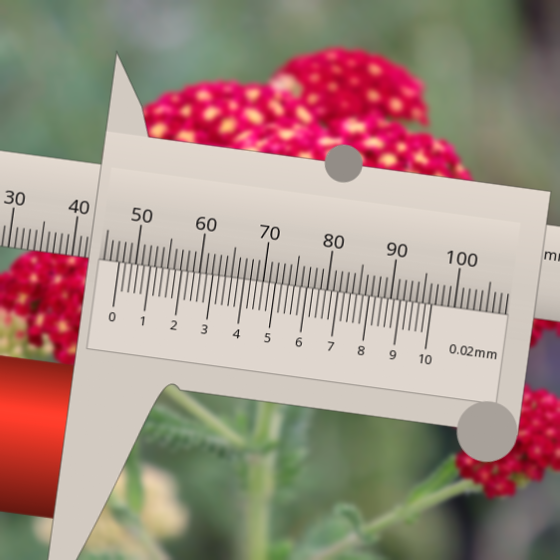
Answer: {"value": 47.4, "unit": "mm"}
